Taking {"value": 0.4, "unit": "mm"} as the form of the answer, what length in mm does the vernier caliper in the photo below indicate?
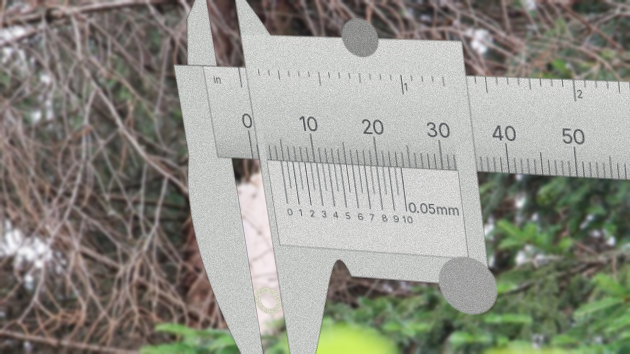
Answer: {"value": 4.6, "unit": "mm"}
